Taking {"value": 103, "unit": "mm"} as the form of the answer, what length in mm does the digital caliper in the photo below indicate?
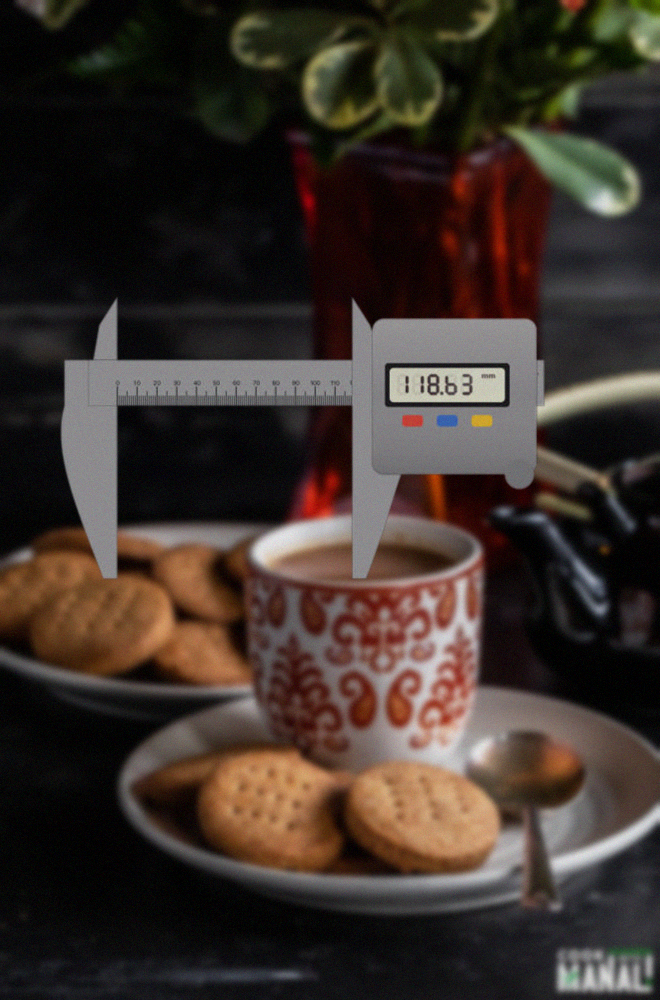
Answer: {"value": 118.63, "unit": "mm"}
